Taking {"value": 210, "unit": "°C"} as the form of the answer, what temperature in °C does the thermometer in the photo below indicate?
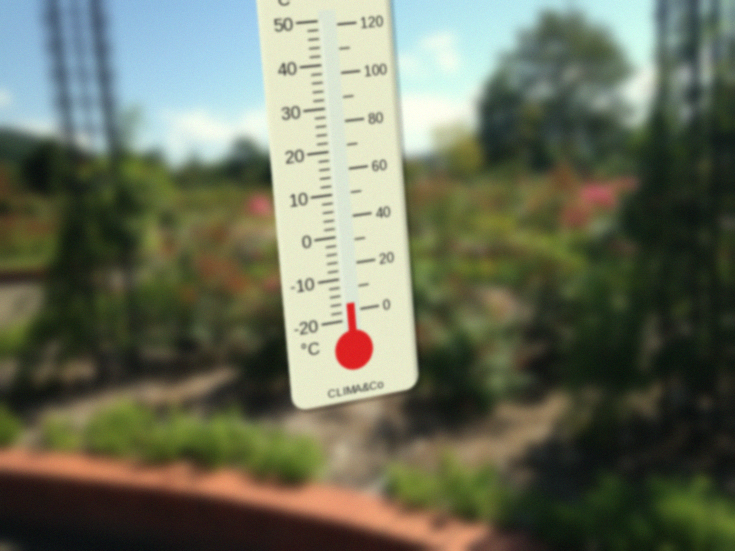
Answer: {"value": -16, "unit": "°C"}
